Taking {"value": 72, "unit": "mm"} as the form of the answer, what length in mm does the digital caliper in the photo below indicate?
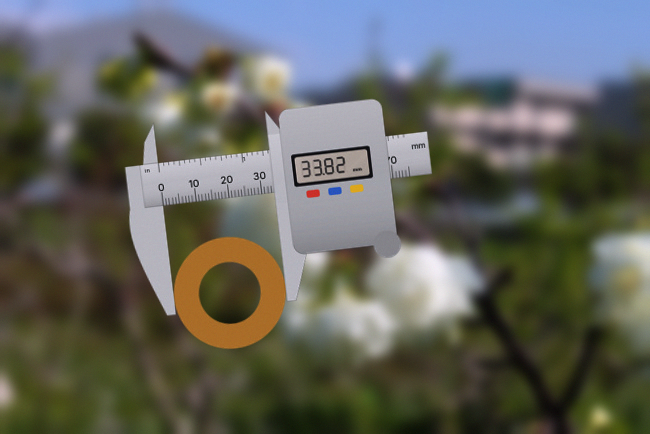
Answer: {"value": 33.82, "unit": "mm"}
